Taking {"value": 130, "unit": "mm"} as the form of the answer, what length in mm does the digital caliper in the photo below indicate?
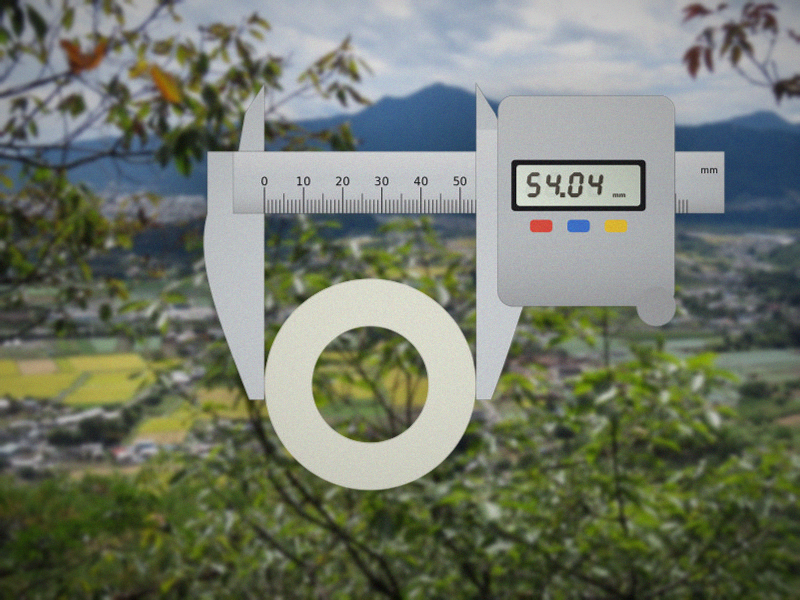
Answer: {"value": 54.04, "unit": "mm"}
